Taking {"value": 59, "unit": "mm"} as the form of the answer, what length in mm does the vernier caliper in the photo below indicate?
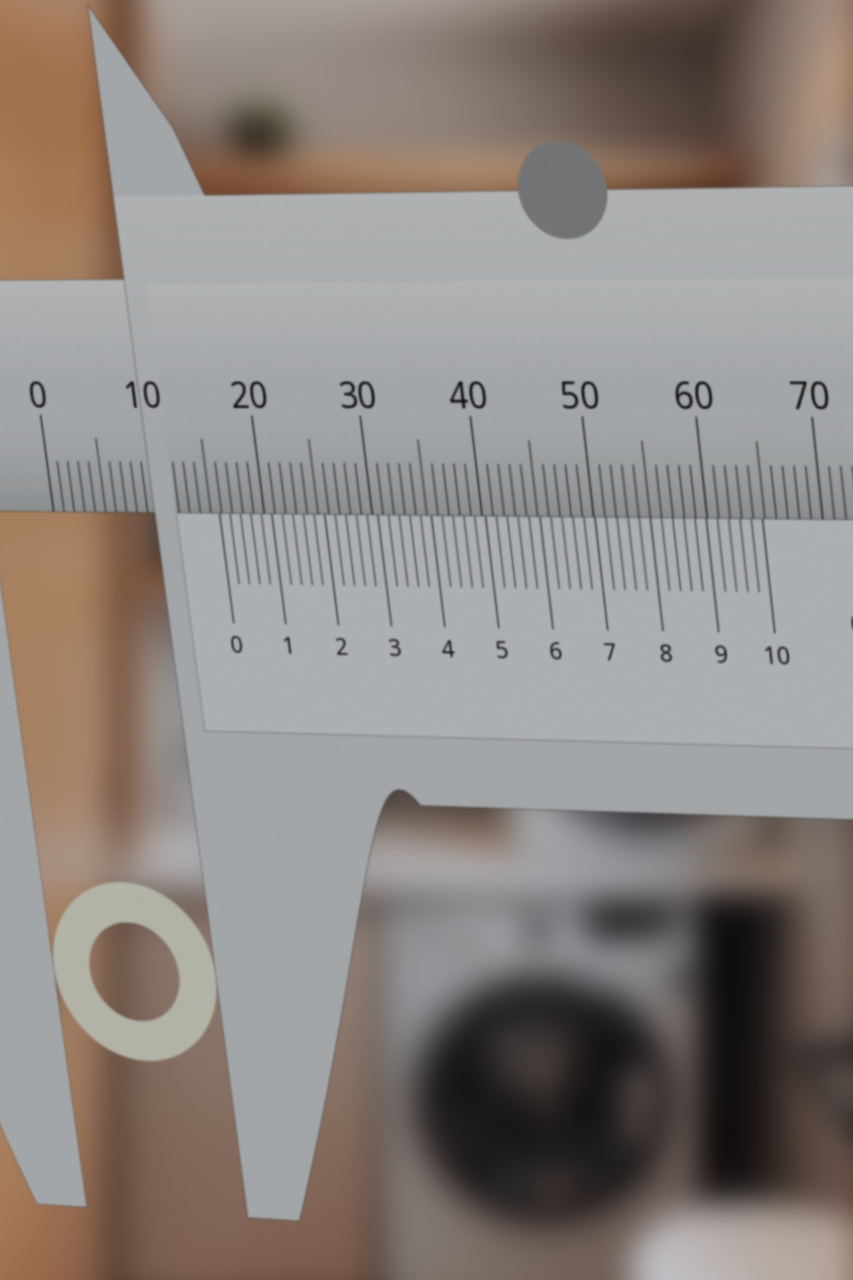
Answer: {"value": 15.8, "unit": "mm"}
